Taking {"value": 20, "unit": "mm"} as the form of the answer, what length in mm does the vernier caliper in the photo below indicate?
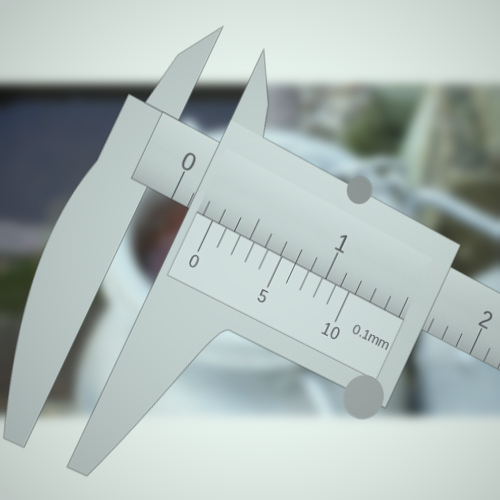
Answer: {"value": 2.6, "unit": "mm"}
